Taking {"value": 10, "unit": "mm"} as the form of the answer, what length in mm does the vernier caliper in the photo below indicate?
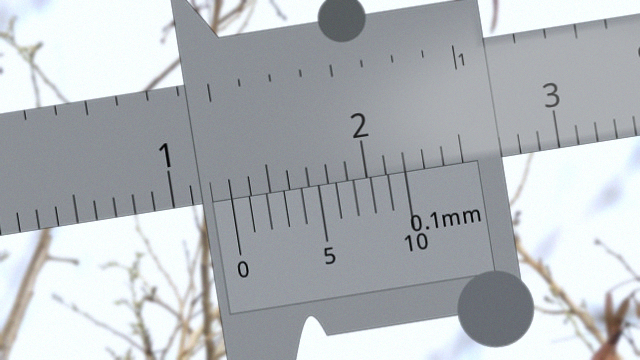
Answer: {"value": 13.0, "unit": "mm"}
